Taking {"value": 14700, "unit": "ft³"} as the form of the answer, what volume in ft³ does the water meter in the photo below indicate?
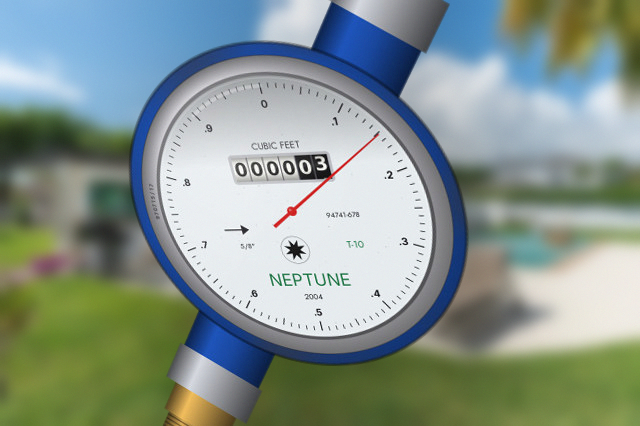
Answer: {"value": 3.15, "unit": "ft³"}
